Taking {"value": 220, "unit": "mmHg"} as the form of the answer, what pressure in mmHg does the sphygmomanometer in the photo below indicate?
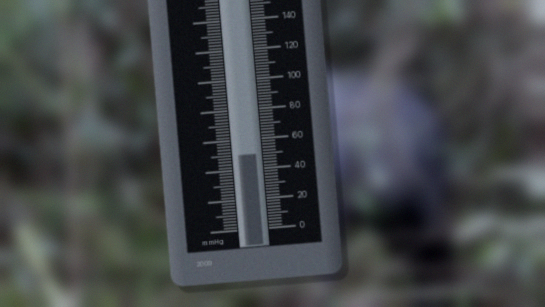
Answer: {"value": 50, "unit": "mmHg"}
